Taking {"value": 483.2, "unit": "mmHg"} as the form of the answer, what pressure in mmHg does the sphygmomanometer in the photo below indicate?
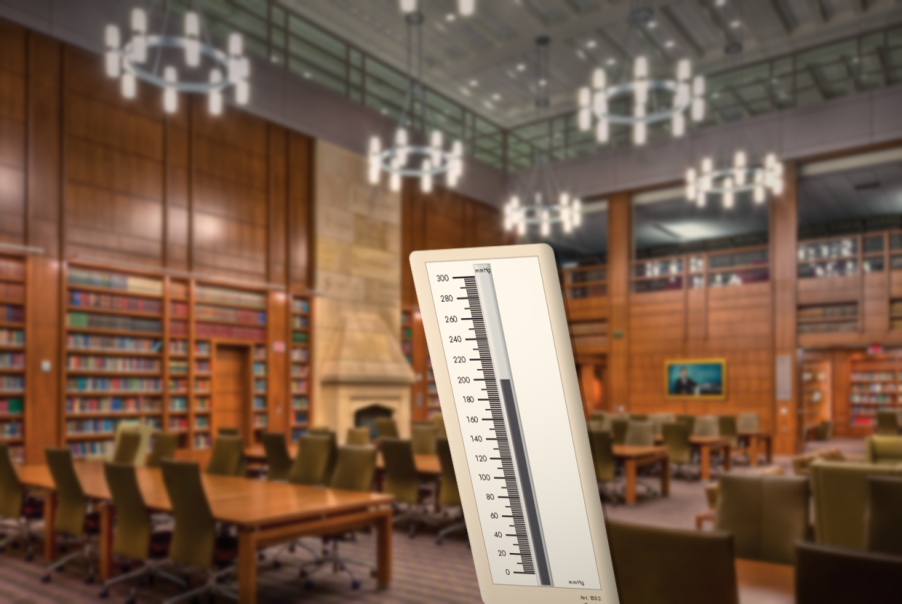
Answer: {"value": 200, "unit": "mmHg"}
